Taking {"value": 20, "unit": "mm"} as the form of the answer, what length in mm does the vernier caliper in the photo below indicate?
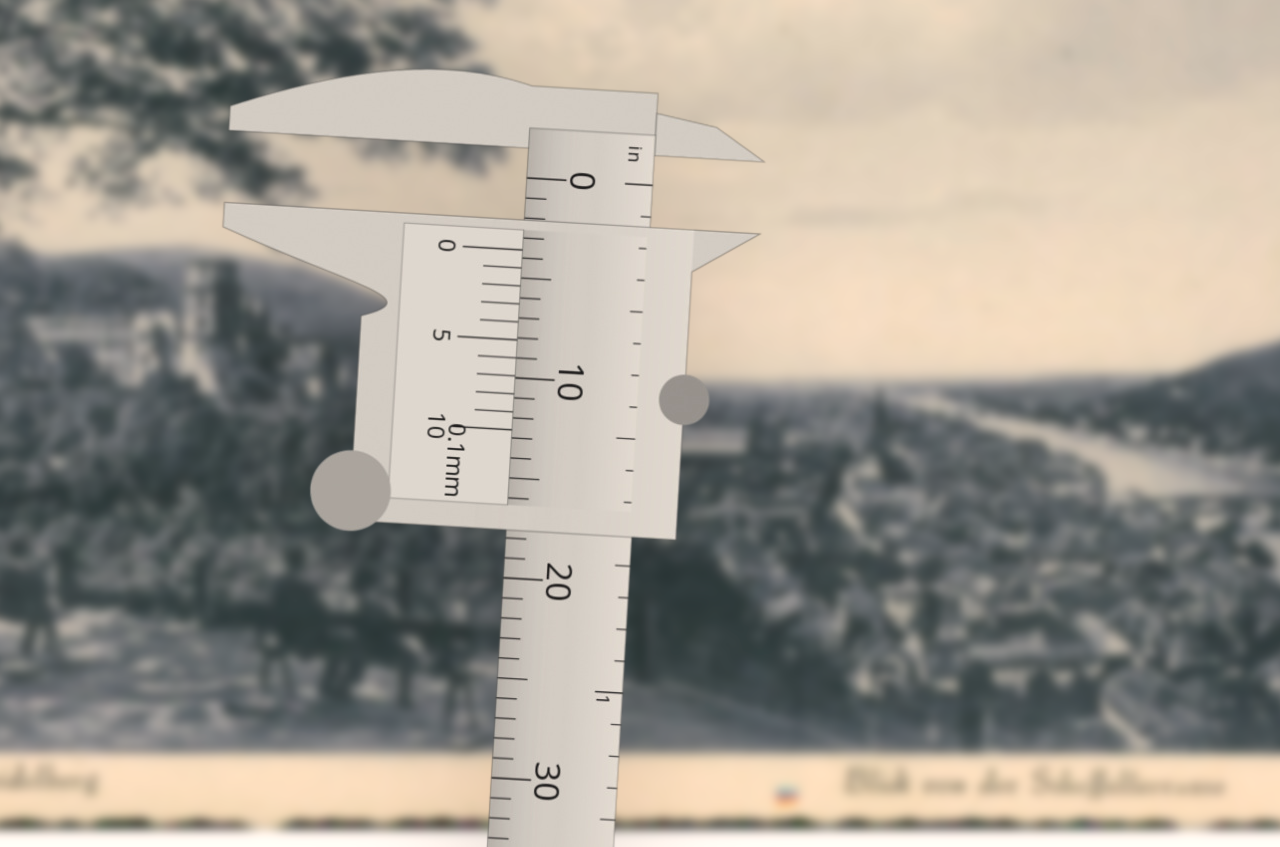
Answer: {"value": 3.6, "unit": "mm"}
